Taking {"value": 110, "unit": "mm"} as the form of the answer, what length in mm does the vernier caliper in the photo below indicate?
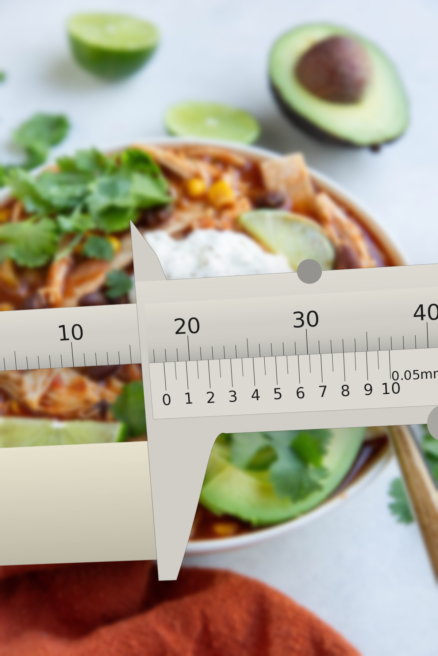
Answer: {"value": 17.8, "unit": "mm"}
